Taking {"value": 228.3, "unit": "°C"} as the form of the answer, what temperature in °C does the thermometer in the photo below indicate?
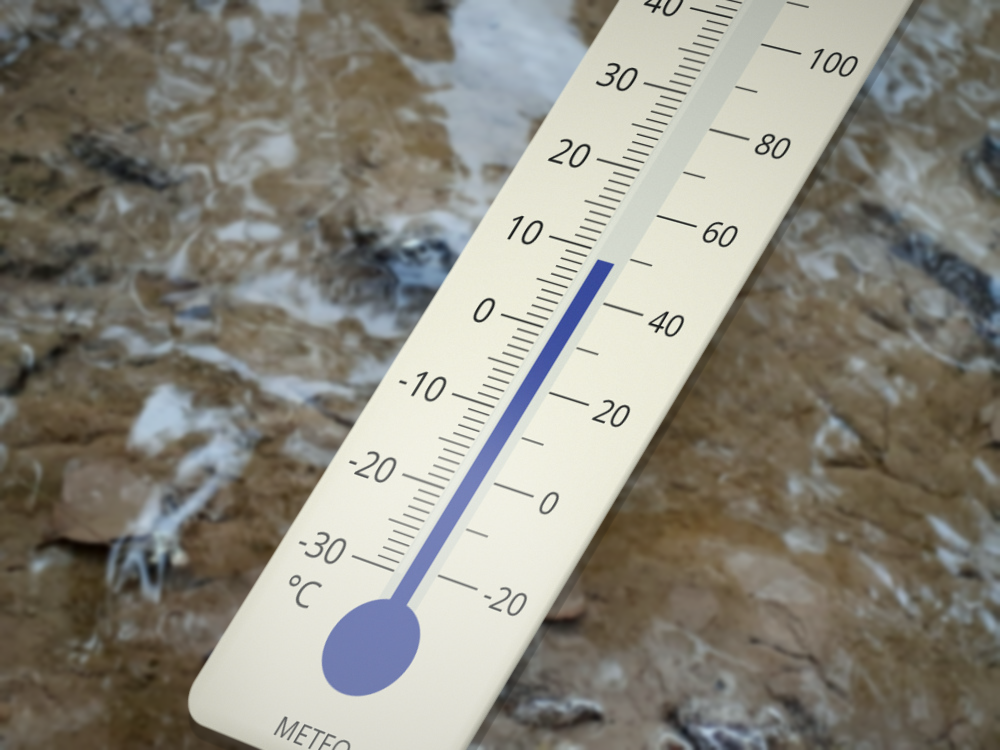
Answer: {"value": 9, "unit": "°C"}
